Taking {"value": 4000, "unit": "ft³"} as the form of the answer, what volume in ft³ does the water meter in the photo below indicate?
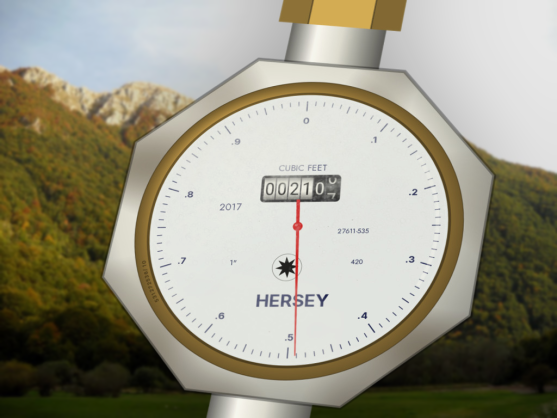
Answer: {"value": 2106.49, "unit": "ft³"}
